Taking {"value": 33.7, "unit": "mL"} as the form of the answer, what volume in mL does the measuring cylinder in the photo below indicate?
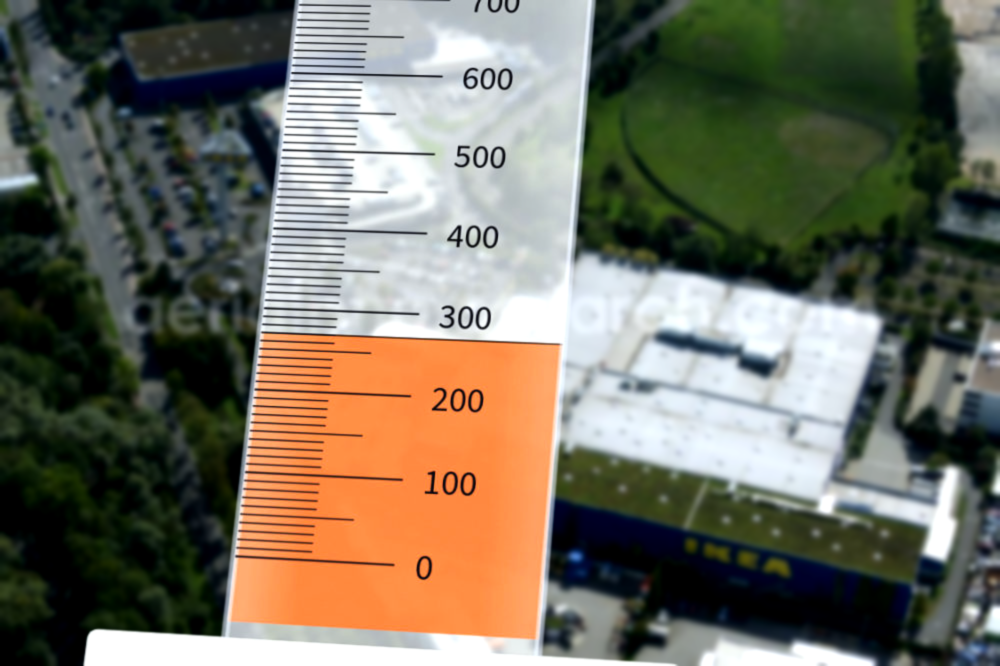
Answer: {"value": 270, "unit": "mL"}
